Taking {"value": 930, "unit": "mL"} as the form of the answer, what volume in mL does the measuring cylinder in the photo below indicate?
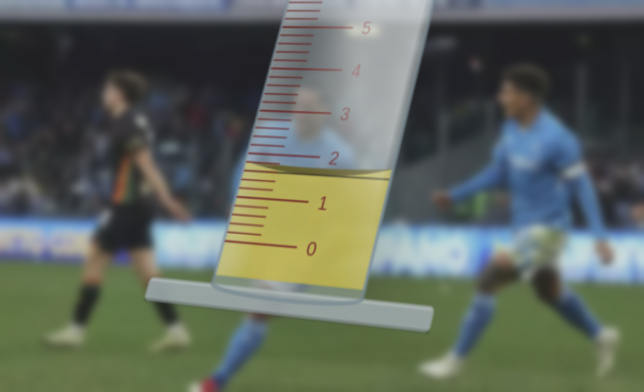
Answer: {"value": 1.6, "unit": "mL"}
